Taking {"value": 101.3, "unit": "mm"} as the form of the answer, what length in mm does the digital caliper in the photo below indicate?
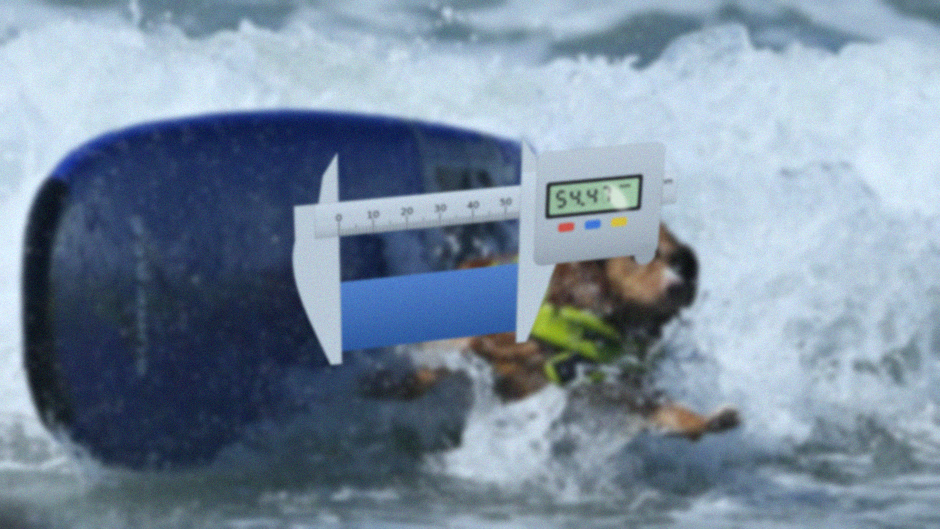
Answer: {"value": 54.47, "unit": "mm"}
